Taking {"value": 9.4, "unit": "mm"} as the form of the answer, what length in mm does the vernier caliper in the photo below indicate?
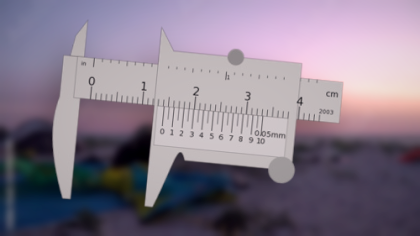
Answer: {"value": 14.2, "unit": "mm"}
